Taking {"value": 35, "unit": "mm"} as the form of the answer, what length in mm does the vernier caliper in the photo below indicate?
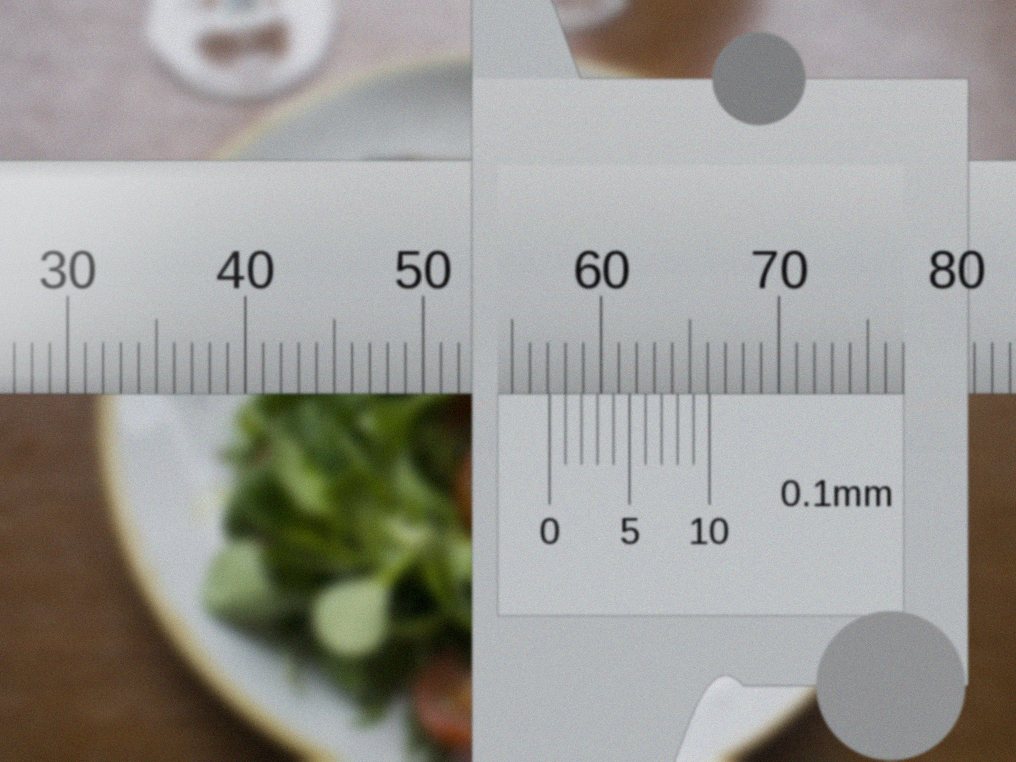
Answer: {"value": 57.1, "unit": "mm"}
